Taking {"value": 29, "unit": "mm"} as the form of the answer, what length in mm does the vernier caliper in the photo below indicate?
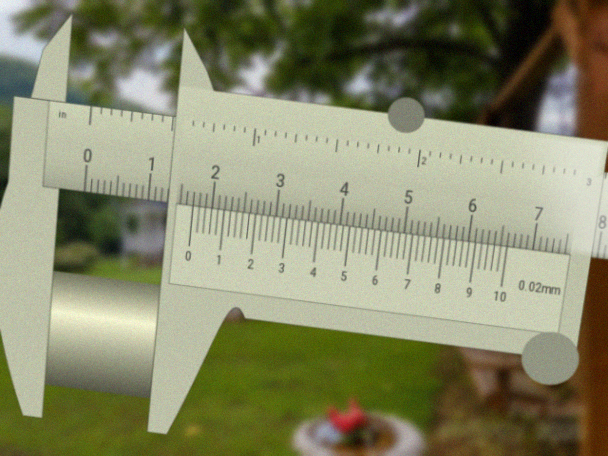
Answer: {"value": 17.0, "unit": "mm"}
